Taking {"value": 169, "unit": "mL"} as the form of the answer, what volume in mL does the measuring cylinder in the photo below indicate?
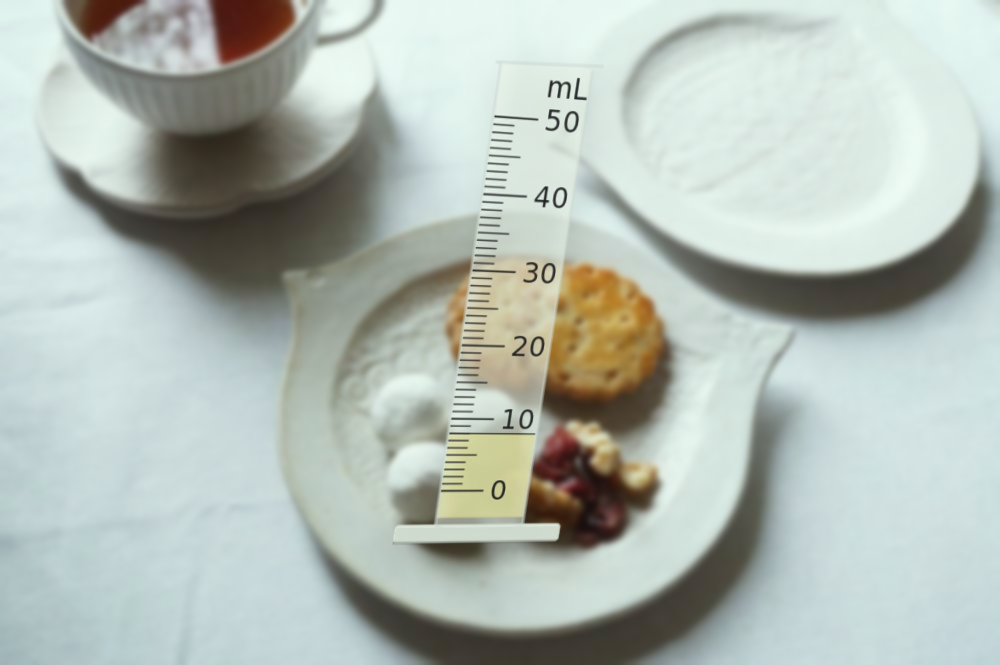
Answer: {"value": 8, "unit": "mL"}
